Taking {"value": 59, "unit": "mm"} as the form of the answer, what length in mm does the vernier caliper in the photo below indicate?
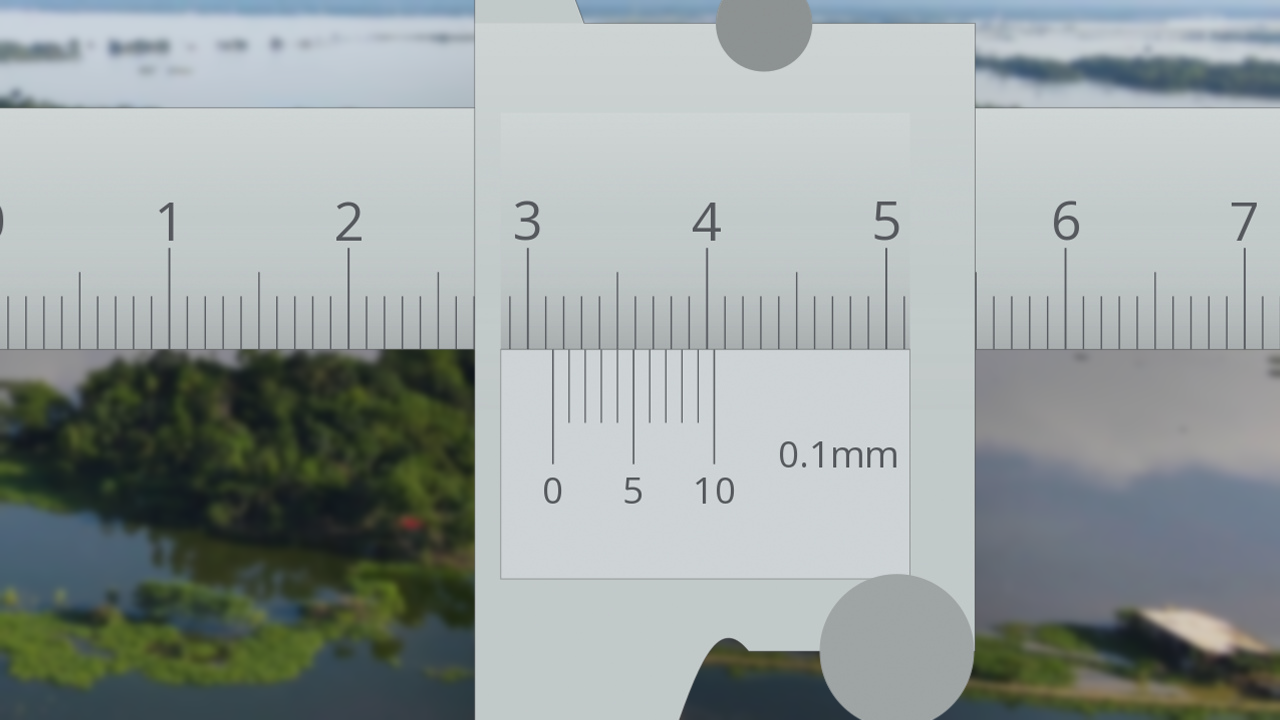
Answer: {"value": 31.4, "unit": "mm"}
